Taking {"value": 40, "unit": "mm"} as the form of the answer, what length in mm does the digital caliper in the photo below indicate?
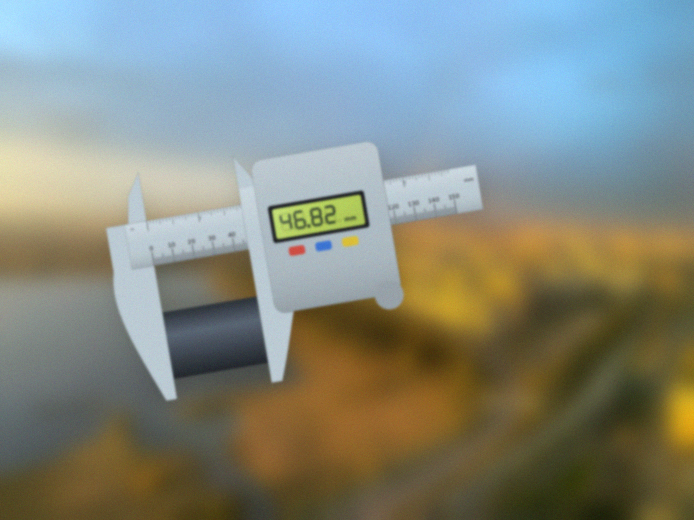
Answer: {"value": 46.82, "unit": "mm"}
